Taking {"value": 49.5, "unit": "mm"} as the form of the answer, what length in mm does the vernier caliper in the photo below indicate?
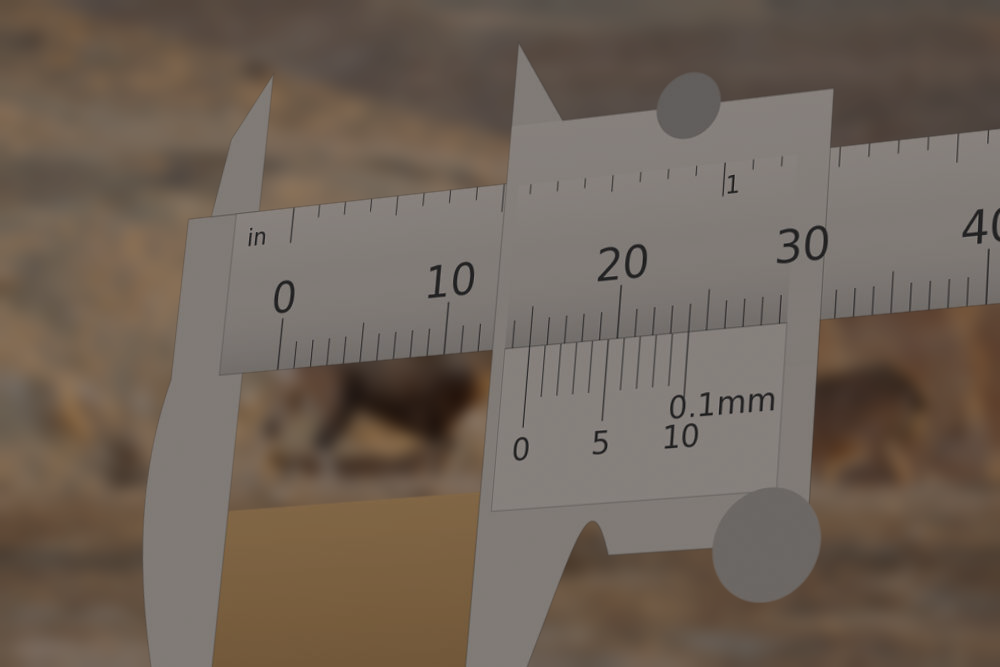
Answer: {"value": 15.0, "unit": "mm"}
